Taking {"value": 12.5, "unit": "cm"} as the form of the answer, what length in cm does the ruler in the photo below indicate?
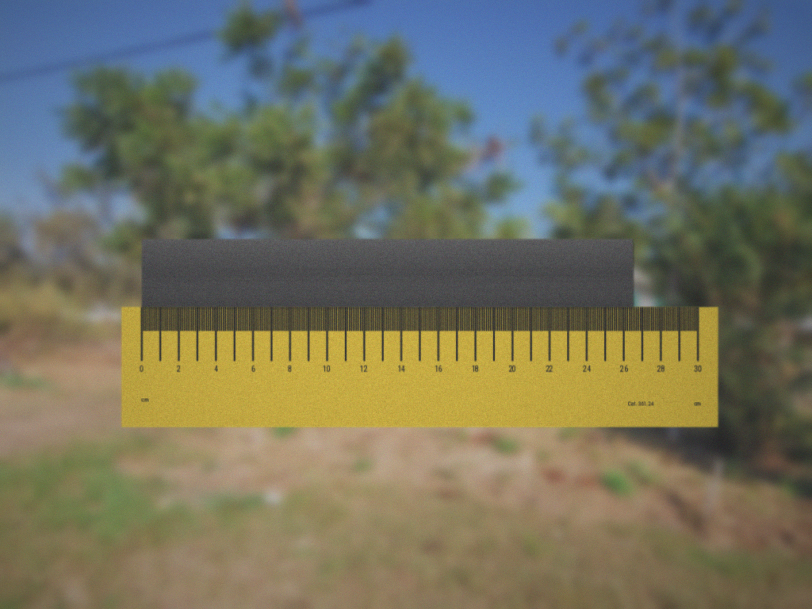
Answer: {"value": 26.5, "unit": "cm"}
